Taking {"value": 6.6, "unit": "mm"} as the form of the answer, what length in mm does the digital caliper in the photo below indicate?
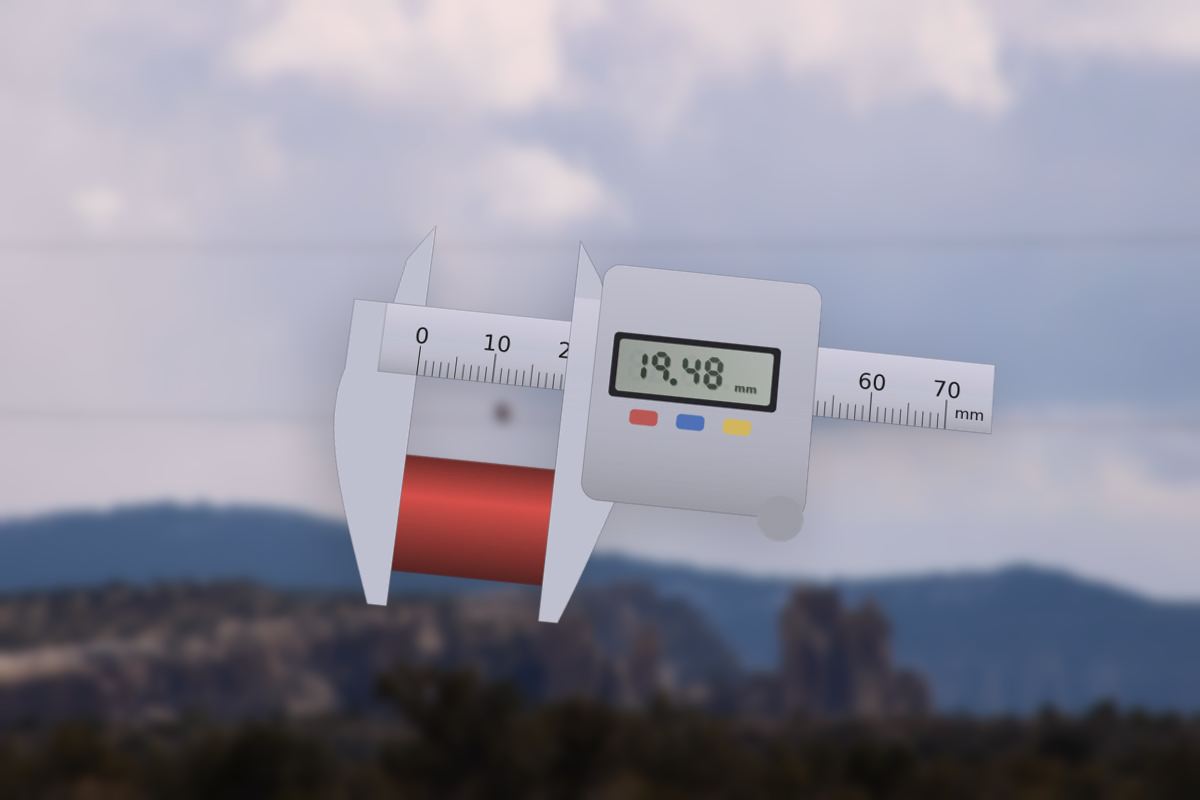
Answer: {"value": 19.48, "unit": "mm"}
